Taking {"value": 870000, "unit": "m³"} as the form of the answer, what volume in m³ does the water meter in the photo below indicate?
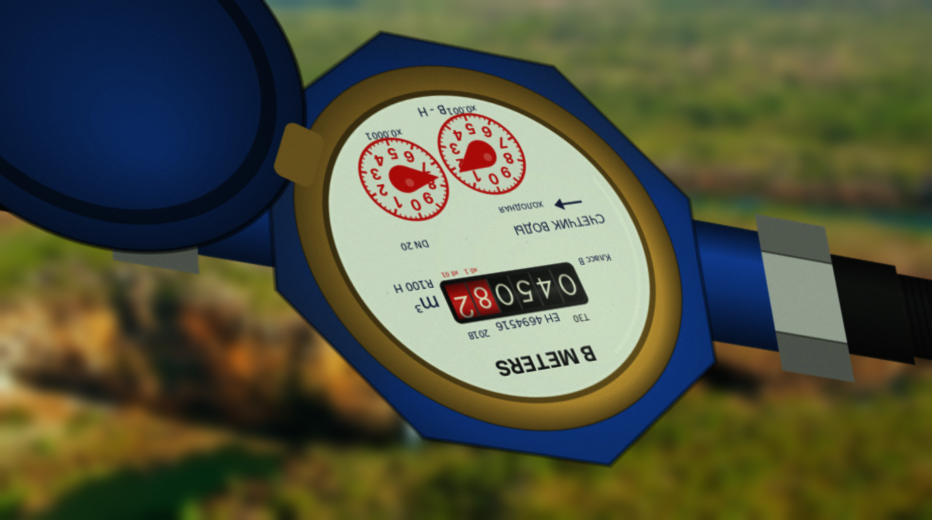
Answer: {"value": 450.8217, "unit": "m³"}
